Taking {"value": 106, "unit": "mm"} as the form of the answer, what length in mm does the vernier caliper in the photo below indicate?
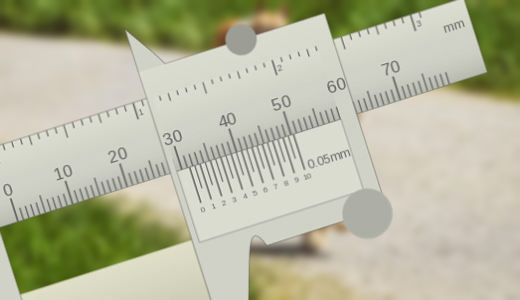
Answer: {"value": 31.4, "unit": "mm"}
